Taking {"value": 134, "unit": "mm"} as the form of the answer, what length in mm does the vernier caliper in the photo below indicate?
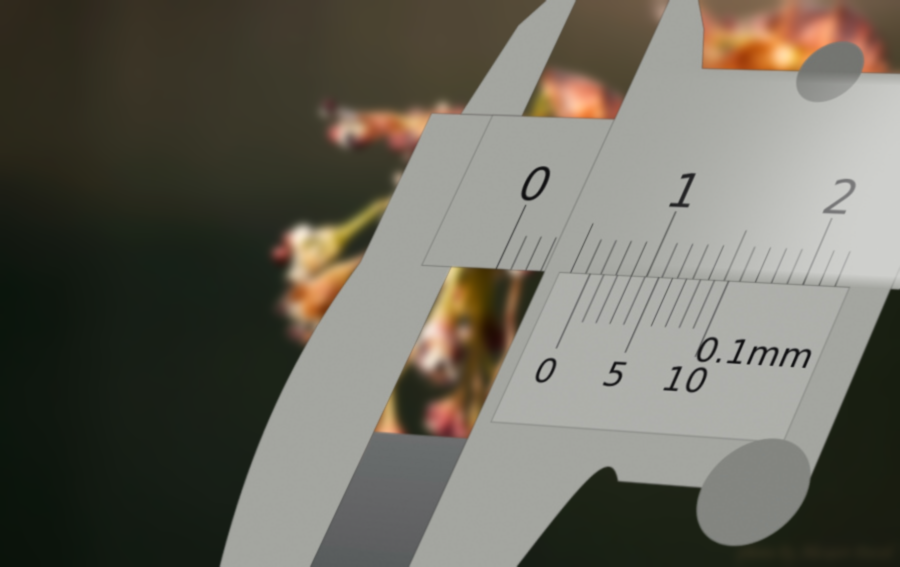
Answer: {"value": 6.3, "unit": "mm"}
